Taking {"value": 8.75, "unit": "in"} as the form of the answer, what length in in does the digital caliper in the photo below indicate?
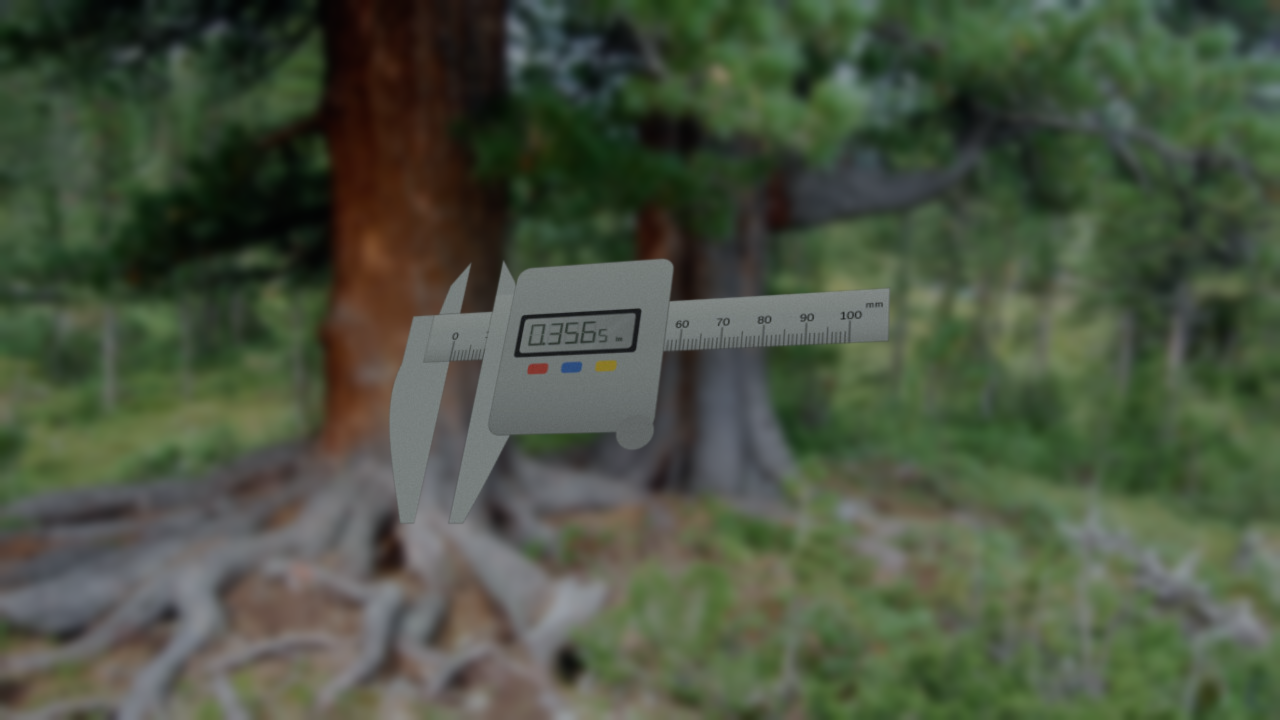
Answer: {"value": 0.3565, "unit": "in"}
